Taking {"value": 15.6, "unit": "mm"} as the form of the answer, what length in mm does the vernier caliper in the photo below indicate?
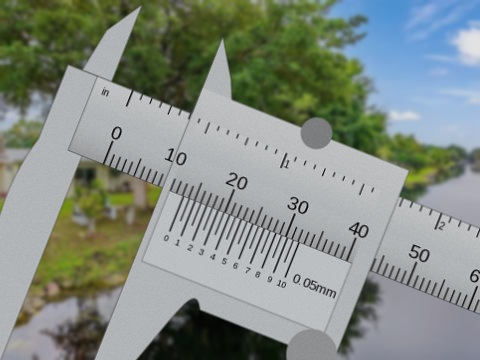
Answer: {"value": 13.2, "unit": "mm"}
